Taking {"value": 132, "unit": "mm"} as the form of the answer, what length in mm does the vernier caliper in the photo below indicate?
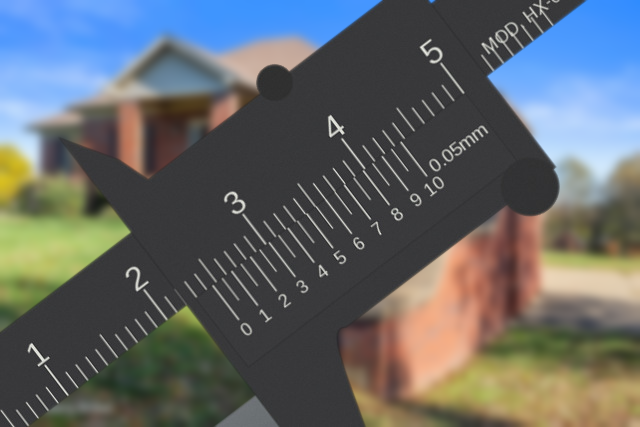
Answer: {"value": 24.6, "unit": "mm"}
